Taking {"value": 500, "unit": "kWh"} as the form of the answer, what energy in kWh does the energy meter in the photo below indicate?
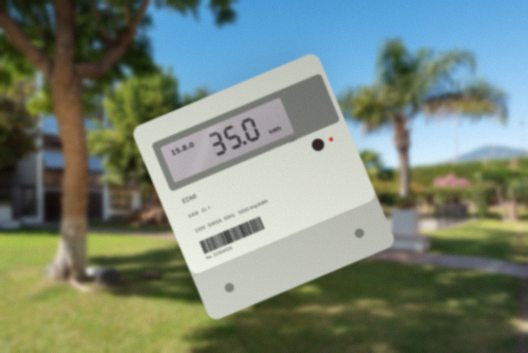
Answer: {"value": 35.0, "unit": "kWh"}
